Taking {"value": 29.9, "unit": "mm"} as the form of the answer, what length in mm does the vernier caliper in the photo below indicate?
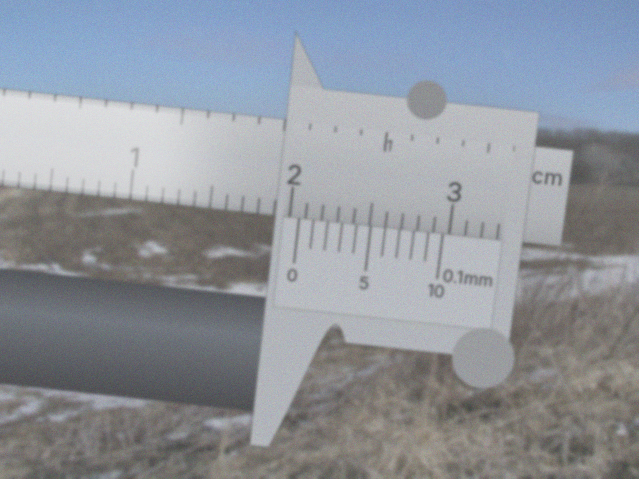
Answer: {"value": 20.6, "unit": "mm"}
